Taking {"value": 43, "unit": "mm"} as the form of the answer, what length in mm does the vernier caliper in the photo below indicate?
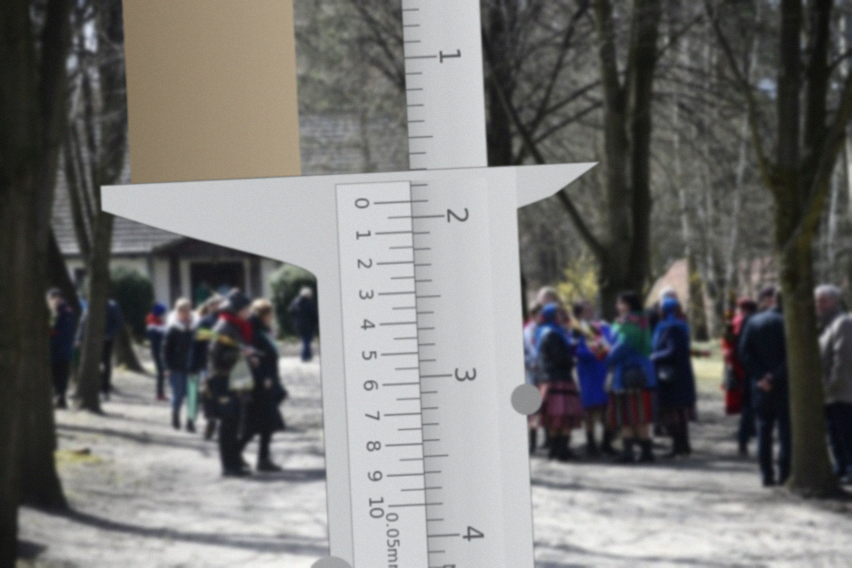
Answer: {"value": 19.0, "unit": "mm"}
